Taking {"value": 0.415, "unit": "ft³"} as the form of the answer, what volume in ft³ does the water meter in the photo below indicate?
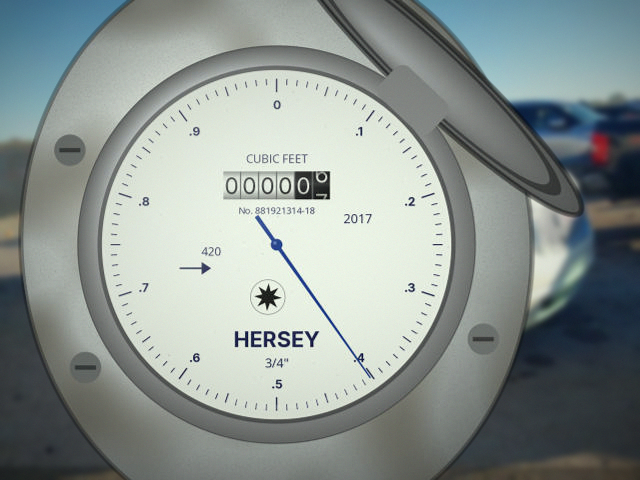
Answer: {"value": 6.40, "unit": "ft³"}
